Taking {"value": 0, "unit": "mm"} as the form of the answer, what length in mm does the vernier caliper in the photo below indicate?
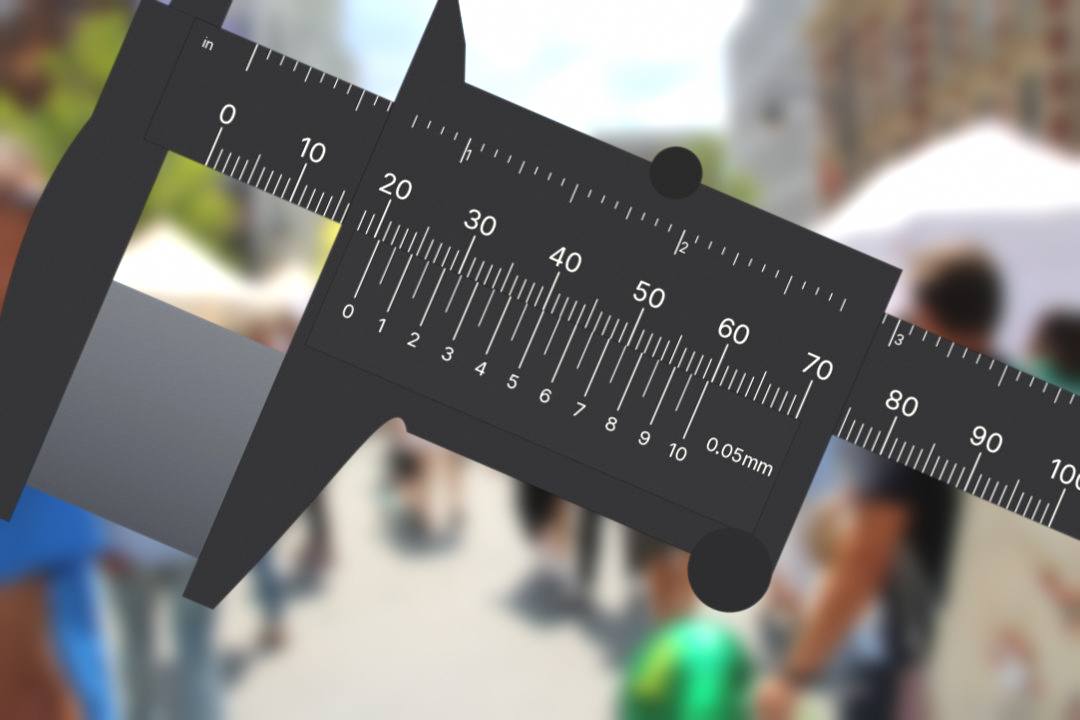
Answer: {"value": 20.6, "unit": "mm"}
